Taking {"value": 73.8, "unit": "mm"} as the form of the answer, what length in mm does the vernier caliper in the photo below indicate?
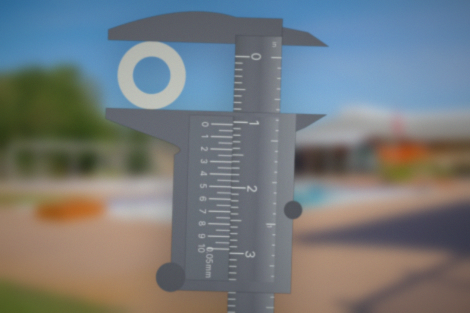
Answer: {"value": 10.4, "unit": "mm"}
